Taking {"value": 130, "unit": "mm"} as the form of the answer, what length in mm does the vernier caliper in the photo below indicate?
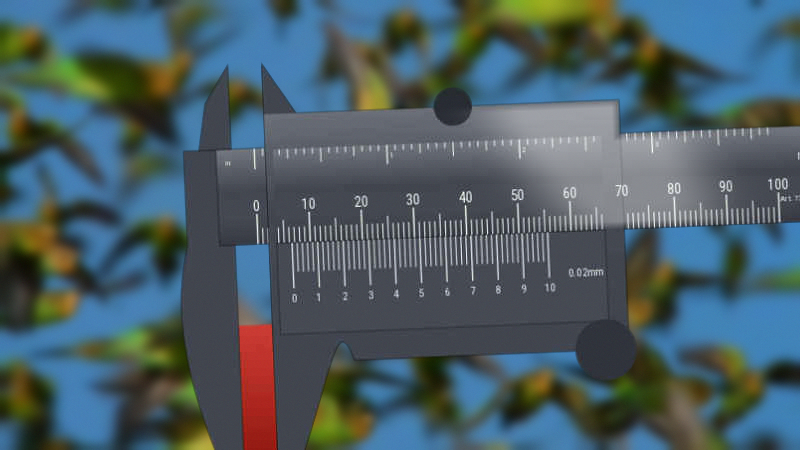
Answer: {"value": 6.5, "unit": "mm"}
